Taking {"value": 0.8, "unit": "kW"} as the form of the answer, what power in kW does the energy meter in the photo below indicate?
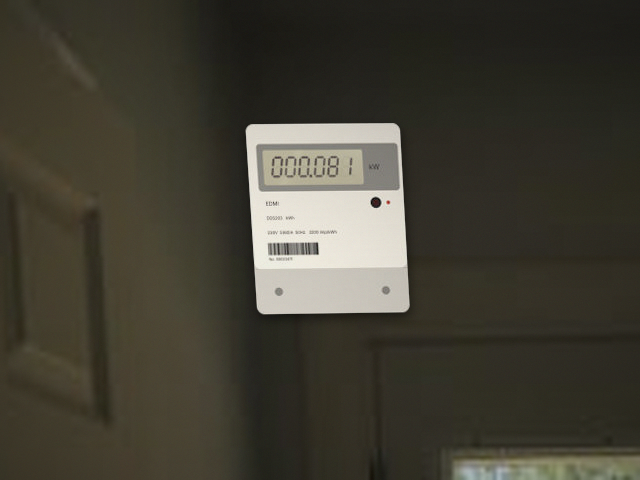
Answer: {"value": 0.081, "unit": "kW"}
